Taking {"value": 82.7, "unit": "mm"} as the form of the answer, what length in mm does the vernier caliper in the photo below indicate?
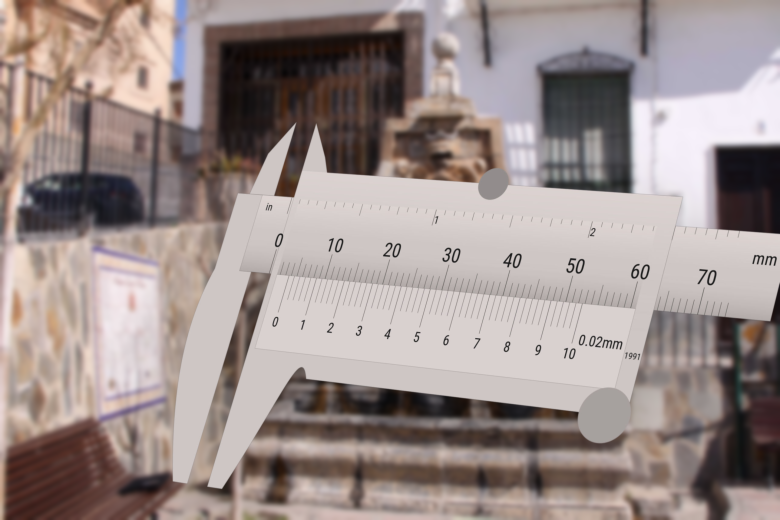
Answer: {"value": 3.6, "unit": "mm"}
